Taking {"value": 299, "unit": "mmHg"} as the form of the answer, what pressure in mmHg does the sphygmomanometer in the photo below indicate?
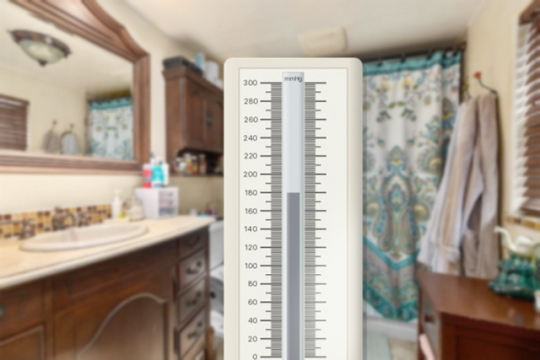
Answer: {"value": 180, "unit": "mmHg"}
